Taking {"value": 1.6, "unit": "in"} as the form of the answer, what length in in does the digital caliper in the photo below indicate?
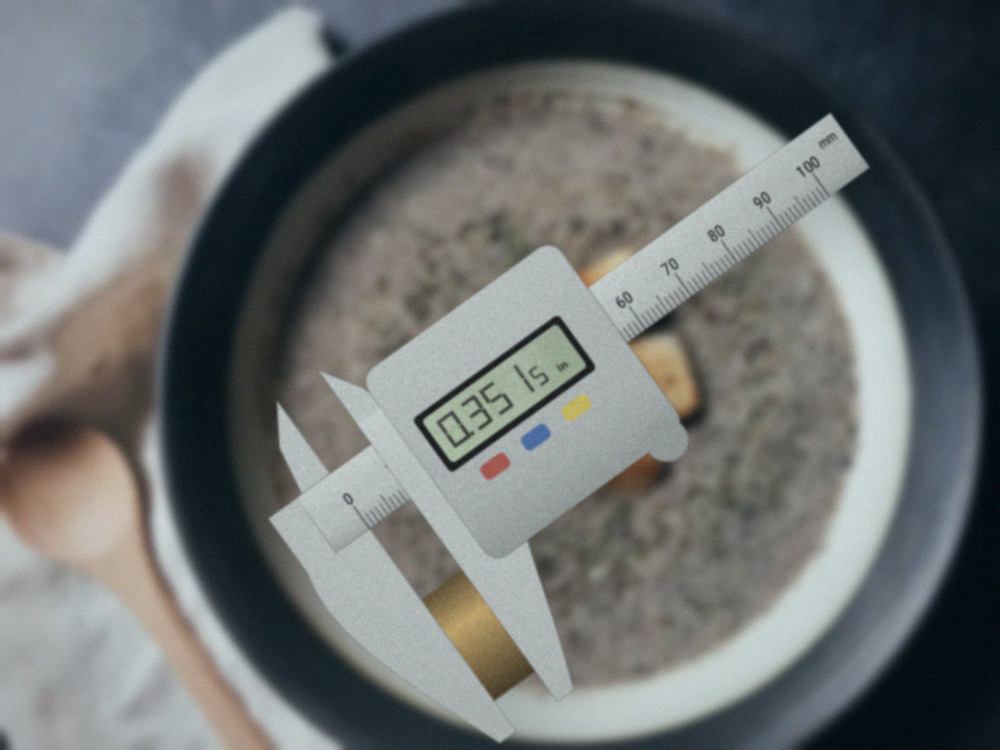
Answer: {"value": 0.3515, "unit": "in"}
